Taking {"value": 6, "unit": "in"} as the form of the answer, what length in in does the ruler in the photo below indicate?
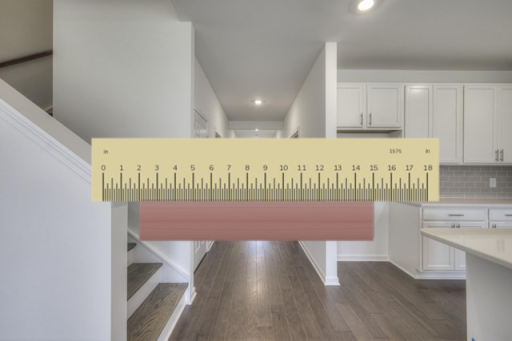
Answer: {"value": 13, "unit": "in"}
